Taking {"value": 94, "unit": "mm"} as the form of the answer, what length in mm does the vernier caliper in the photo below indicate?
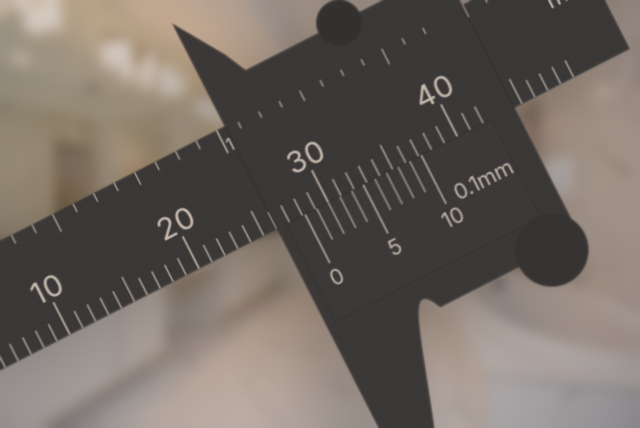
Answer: {"value": 28.2, "unit": "mm"}
